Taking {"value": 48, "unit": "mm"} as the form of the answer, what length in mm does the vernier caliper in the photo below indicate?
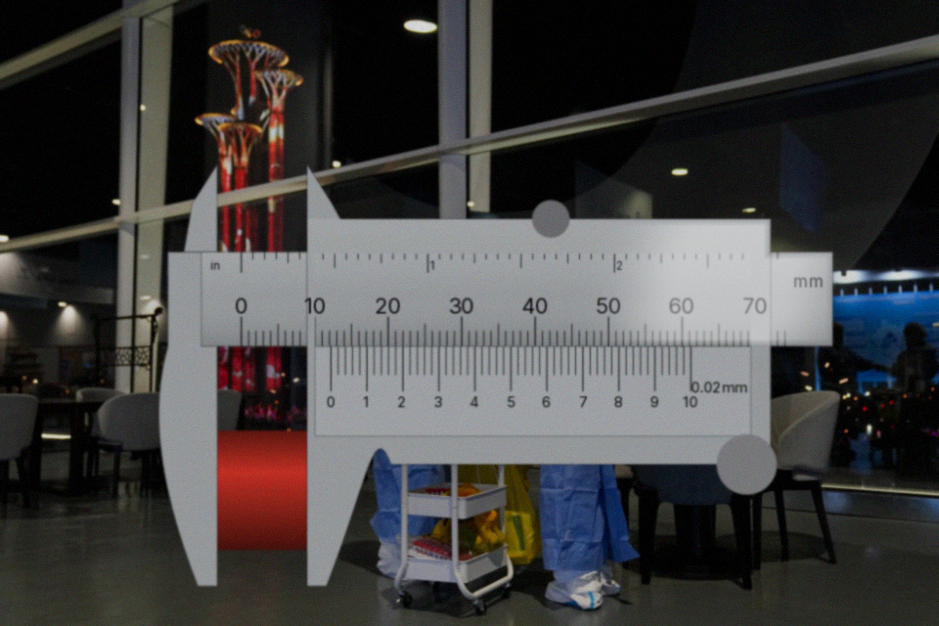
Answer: {"value": 12.2, "unit": "mm"}
